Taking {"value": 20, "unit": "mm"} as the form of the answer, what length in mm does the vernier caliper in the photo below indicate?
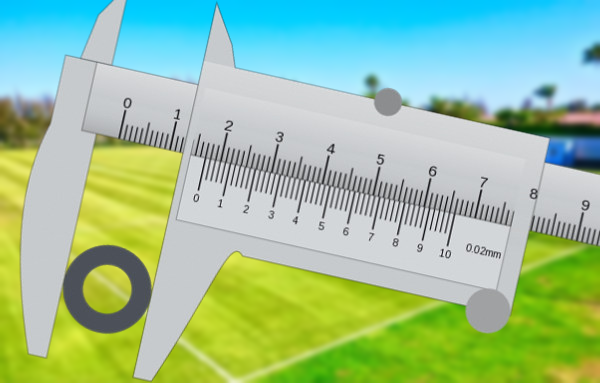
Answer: {"value": 17.0, "unit": "mm"}
